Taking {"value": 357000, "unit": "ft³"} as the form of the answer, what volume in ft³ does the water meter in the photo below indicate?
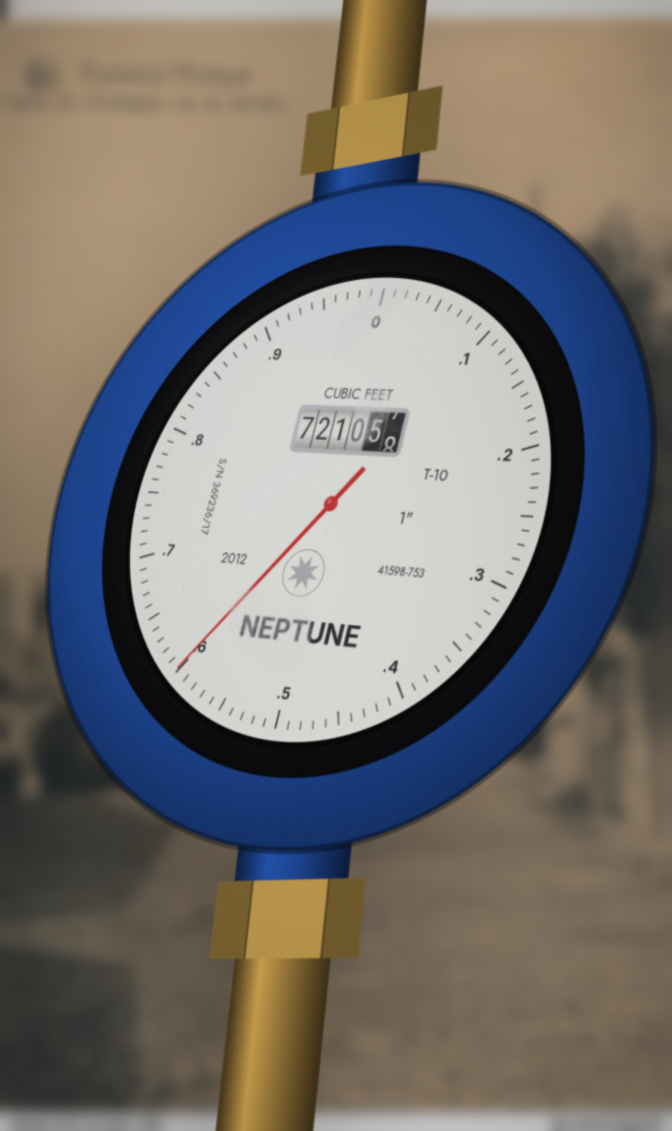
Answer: {"value": 721057.60, "unit": "ft³"}
